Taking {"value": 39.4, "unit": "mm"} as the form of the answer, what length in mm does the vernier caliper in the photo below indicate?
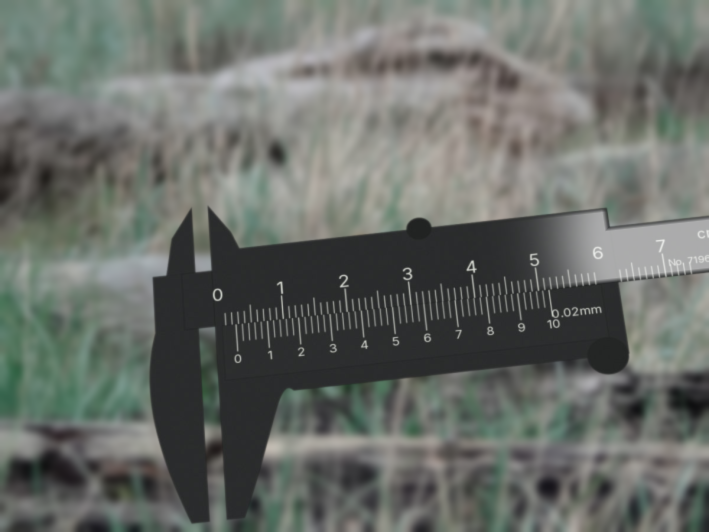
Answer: {"value": 2.6, "unit": "mm"}
